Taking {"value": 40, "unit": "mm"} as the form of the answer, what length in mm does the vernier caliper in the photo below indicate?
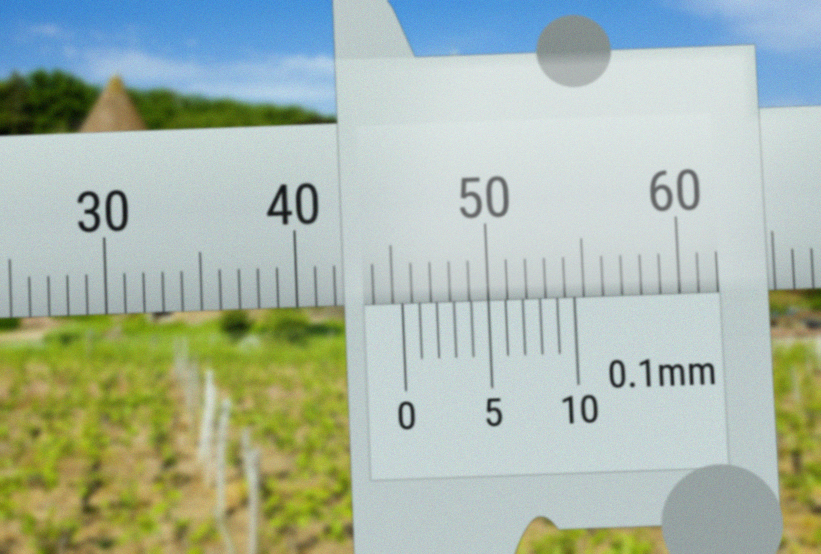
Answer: {"value": 45.5, "unit": "mm"}
